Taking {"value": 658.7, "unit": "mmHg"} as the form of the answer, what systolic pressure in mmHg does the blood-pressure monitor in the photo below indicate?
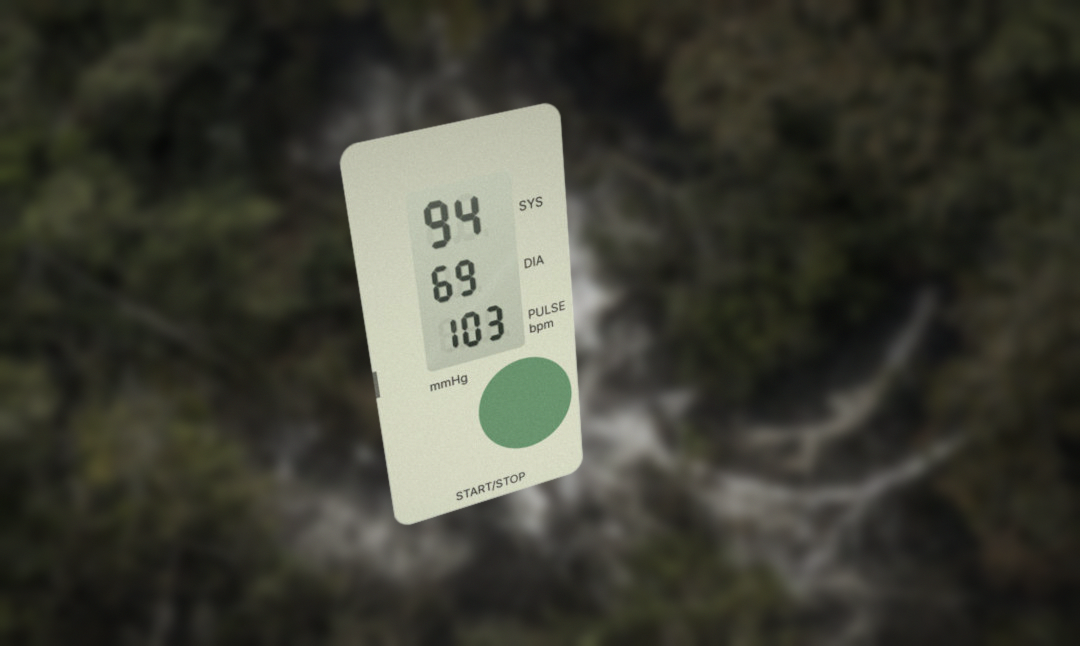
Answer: {"value": 94, "unit": "mmHg"}
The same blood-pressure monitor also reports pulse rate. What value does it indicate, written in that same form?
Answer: {"value": 103, "unit": "bpm"}
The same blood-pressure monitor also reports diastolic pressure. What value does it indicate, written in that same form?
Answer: {"value": 69, "unit": "mmHg"}
